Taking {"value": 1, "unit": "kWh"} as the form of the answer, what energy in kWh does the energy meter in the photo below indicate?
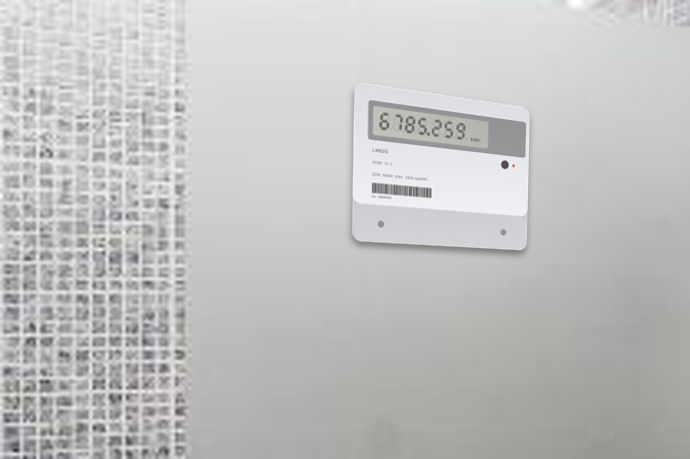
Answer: {"value": 6785.259, "unit": "kWh"}
